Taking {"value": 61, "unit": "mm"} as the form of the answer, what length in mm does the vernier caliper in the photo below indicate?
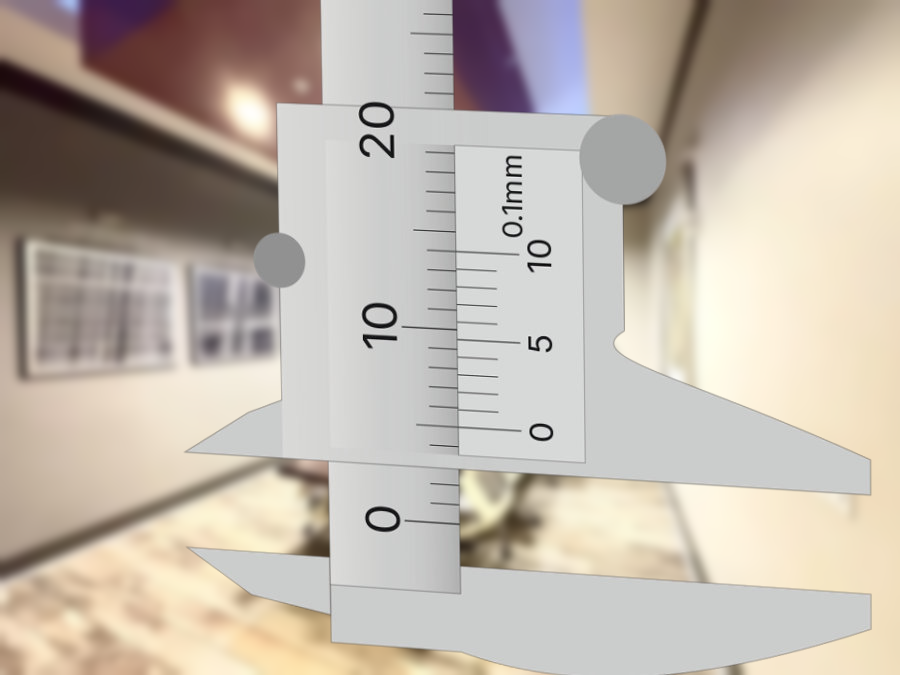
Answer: {"value": 5.0, "unit": "mm"}
